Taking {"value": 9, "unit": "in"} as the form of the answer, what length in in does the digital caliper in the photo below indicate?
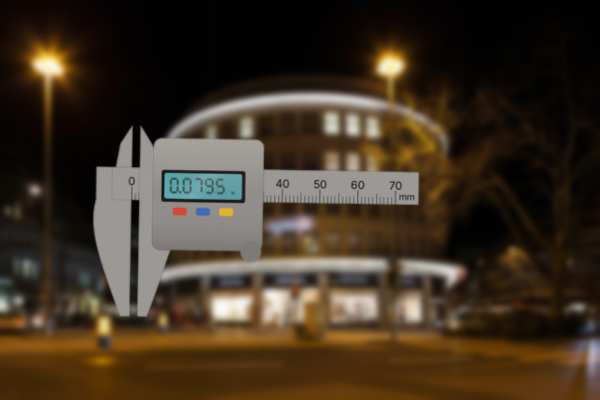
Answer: {"value": 0.0795, "unit": "in"}
